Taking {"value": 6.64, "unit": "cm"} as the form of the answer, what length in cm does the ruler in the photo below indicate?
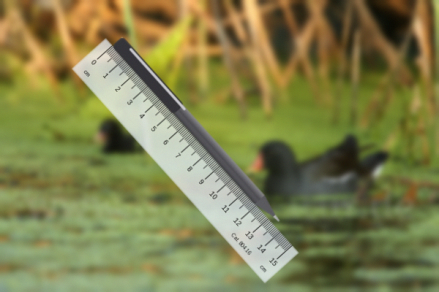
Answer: {"value": 13.5, "unit": "cm"}
